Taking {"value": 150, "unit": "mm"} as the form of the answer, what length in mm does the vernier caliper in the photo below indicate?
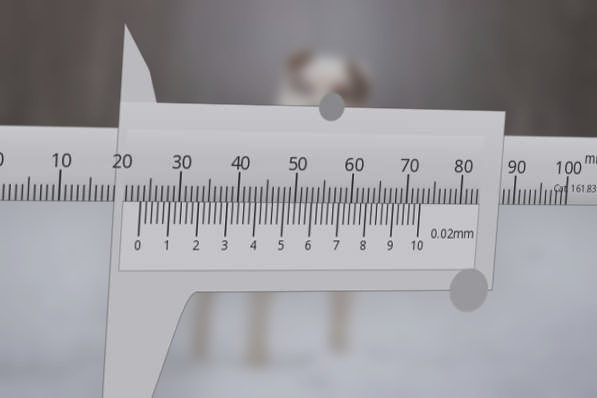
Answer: {"value": 23.5, "unit": "mm"}
